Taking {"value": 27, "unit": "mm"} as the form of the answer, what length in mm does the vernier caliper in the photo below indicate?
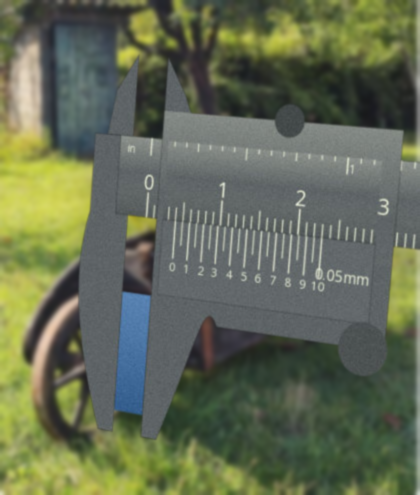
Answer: {"value": 4.0, "unit": "mm"}
